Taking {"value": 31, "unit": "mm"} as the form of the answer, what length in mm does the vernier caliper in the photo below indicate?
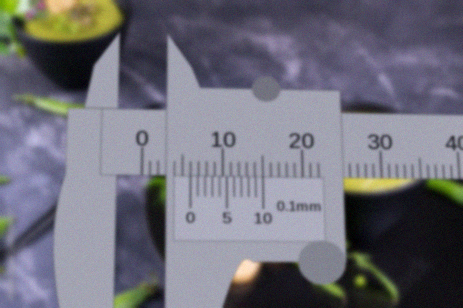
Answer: {"value": 6.0, "unit": "mm"}
